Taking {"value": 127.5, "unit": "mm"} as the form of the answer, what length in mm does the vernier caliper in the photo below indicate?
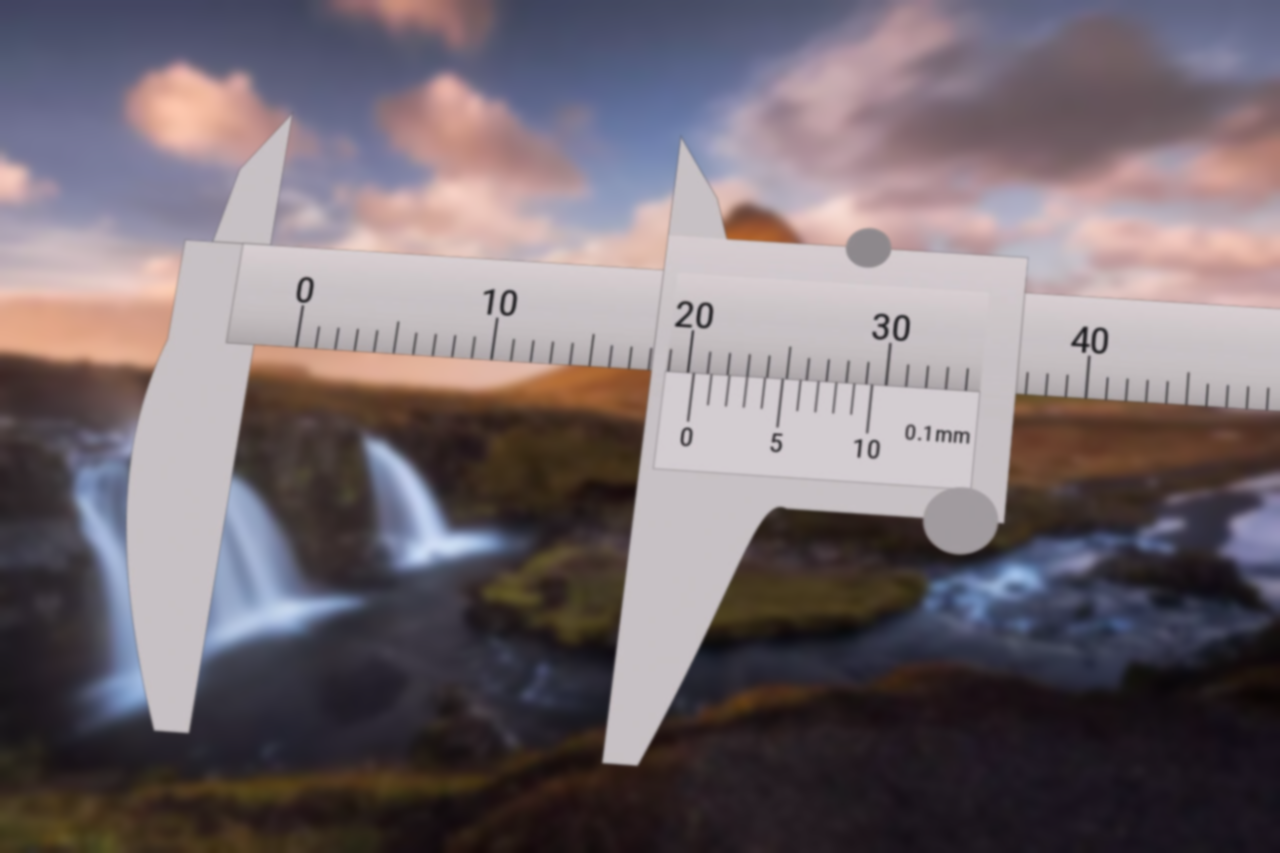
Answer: {"value": 20.3, "unit": "mm"}
